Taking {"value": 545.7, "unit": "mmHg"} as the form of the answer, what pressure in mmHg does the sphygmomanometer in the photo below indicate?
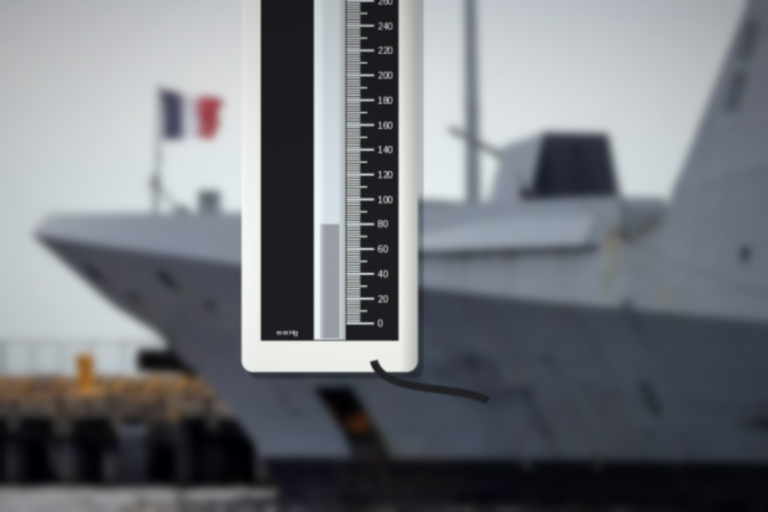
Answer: {"value": 80, "unit": "mmHg"}
